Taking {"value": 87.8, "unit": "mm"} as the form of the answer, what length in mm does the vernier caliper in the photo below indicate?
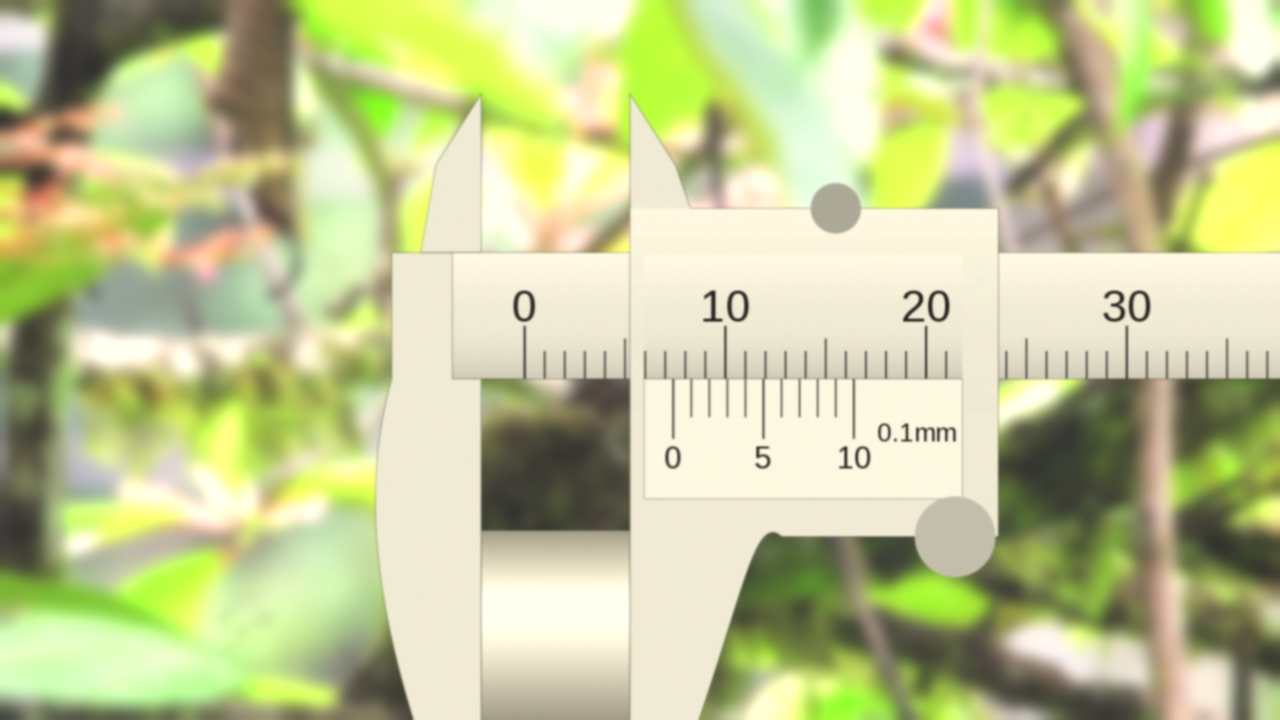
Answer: {"value": 7.4, "unit": "mm"}
